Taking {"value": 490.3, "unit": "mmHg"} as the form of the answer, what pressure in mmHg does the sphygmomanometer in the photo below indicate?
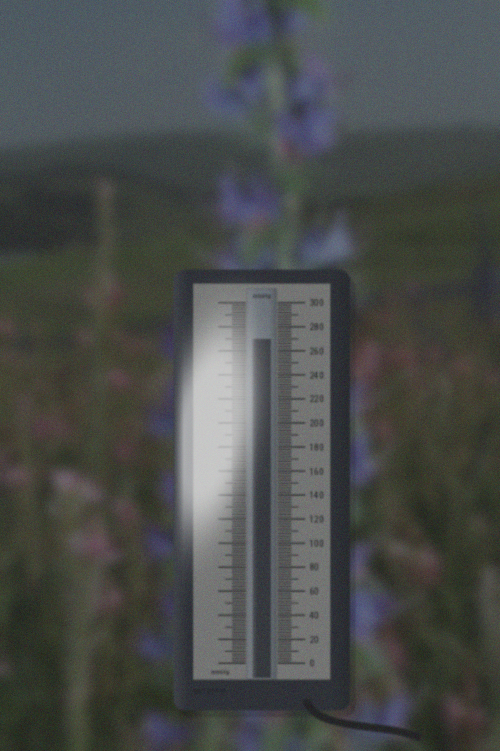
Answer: {"value": 270, "unit": "mmHg"}
